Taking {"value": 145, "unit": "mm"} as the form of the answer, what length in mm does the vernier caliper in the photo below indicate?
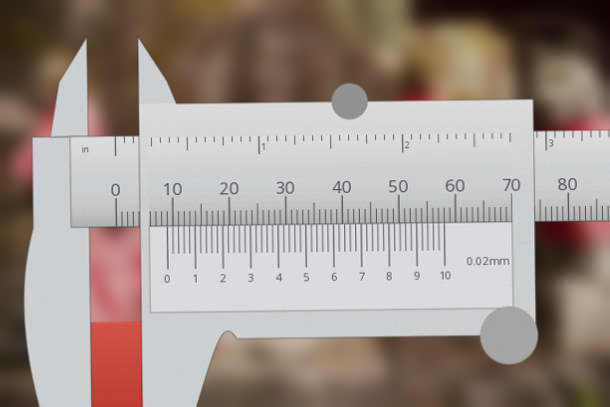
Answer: {"value": 9.0, "unit": "mm"}
